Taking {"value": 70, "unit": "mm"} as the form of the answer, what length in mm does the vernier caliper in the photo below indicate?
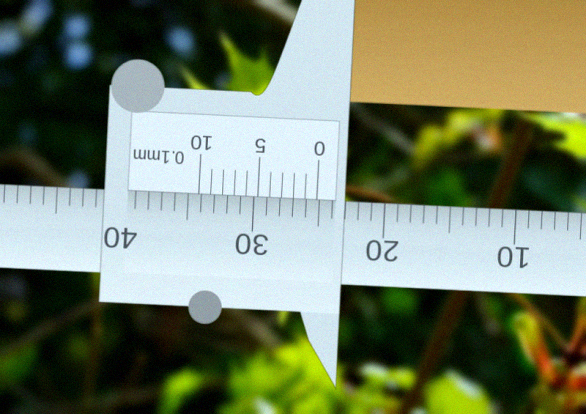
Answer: {"value": 25.2, "unit": "mm"}
